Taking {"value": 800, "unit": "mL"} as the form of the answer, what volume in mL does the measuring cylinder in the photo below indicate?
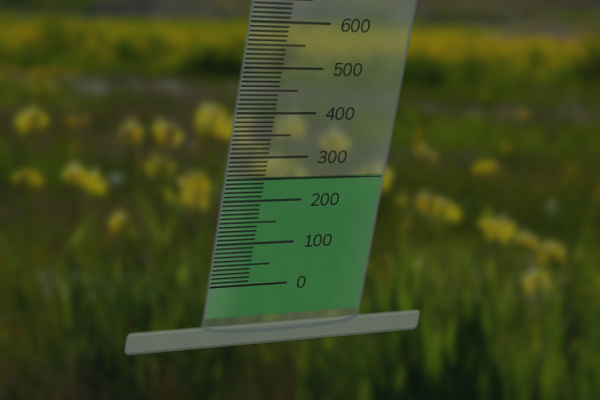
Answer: {"value": 250, "unit": "mL"}
